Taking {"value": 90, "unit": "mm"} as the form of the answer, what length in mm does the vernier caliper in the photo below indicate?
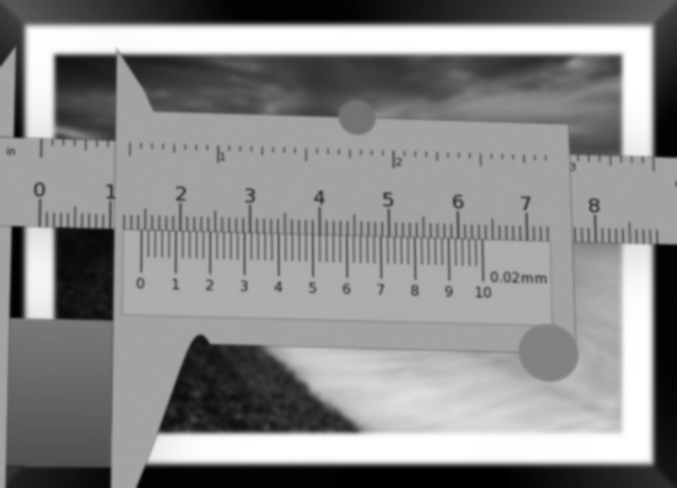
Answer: {"value": 14.5, "unit": "mm"}
